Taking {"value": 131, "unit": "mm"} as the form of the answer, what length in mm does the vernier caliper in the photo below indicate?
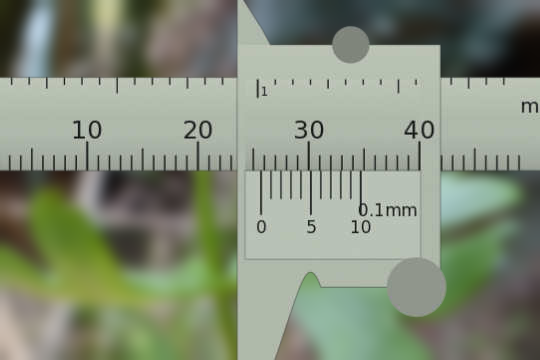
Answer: {"value": 25.7, "unit": "mm"}
